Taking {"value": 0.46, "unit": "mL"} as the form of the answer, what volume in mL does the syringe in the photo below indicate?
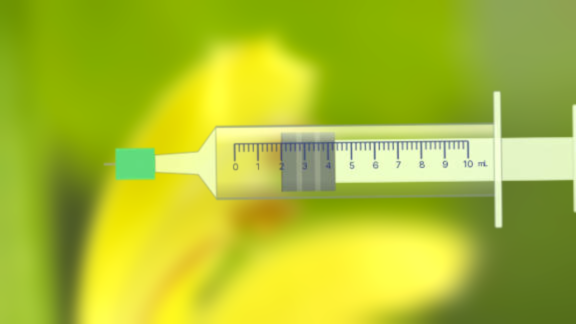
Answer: {"value": 2, "unit": "mL"}
